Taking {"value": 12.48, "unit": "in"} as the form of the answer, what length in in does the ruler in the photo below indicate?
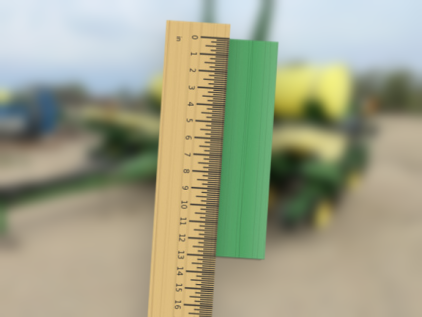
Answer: {"value": 13, "unit": "in"}
